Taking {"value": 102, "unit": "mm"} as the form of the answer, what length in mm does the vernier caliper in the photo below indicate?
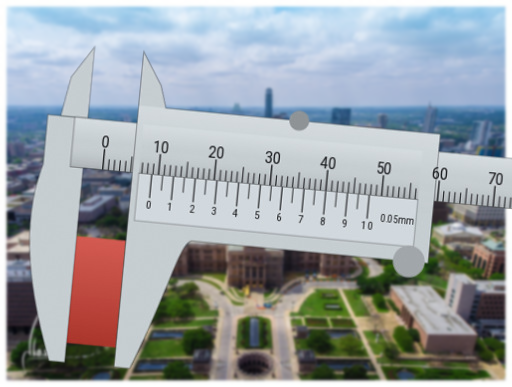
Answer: {"value": 8.8, "unit": "mm"}
